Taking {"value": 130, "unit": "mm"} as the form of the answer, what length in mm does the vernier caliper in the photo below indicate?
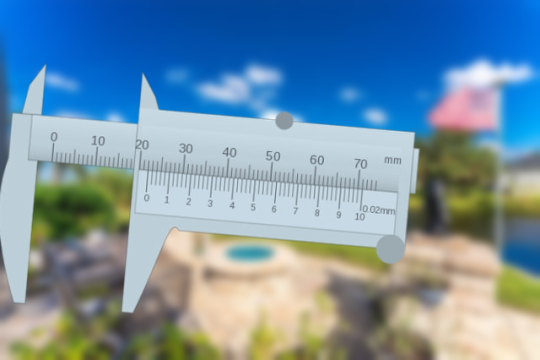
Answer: {"value": 22.0, "unit": "mm"}
